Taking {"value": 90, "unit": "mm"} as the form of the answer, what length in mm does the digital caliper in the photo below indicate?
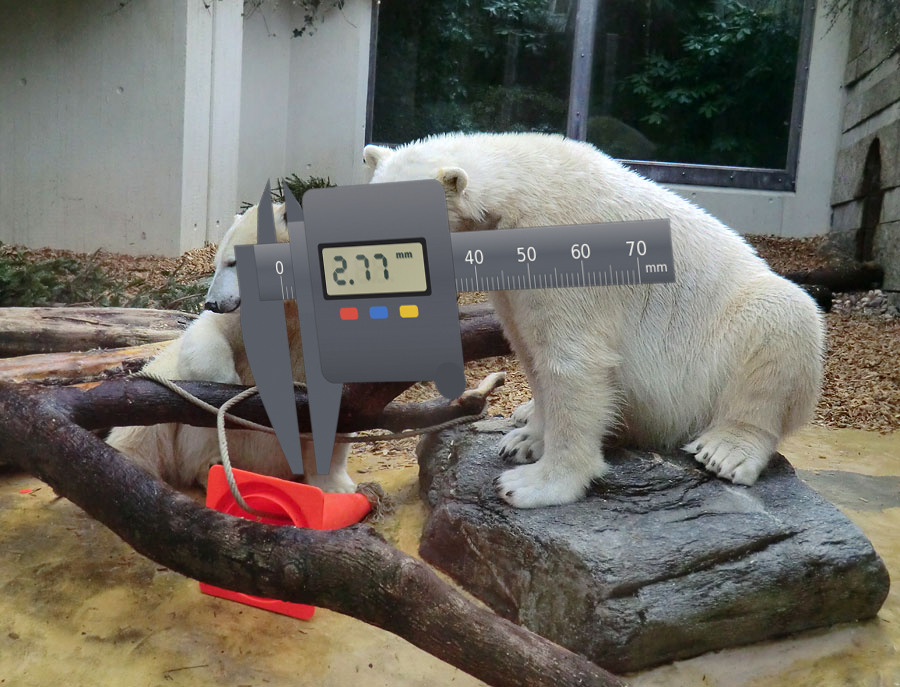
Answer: {"value": 2.77, "unit": "mm"}
